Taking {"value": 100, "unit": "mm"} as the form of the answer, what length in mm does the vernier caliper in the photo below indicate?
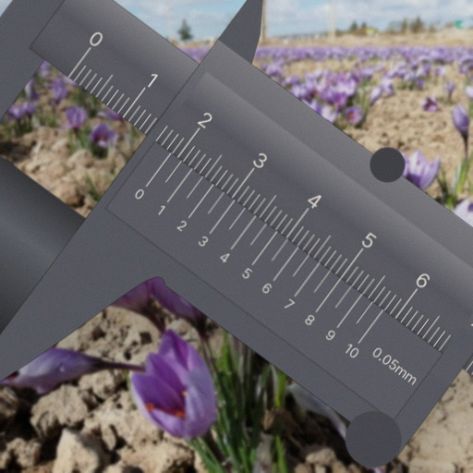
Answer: {"value": 18.8, "unit": "mm"}
